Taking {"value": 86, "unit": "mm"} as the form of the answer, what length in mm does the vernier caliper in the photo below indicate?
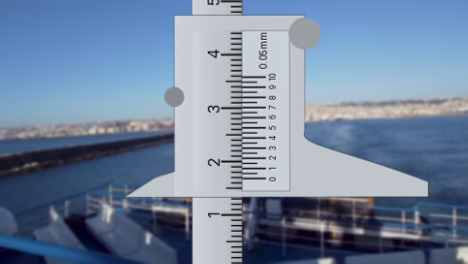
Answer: {"value": 16.8, "unit": "mm"}
